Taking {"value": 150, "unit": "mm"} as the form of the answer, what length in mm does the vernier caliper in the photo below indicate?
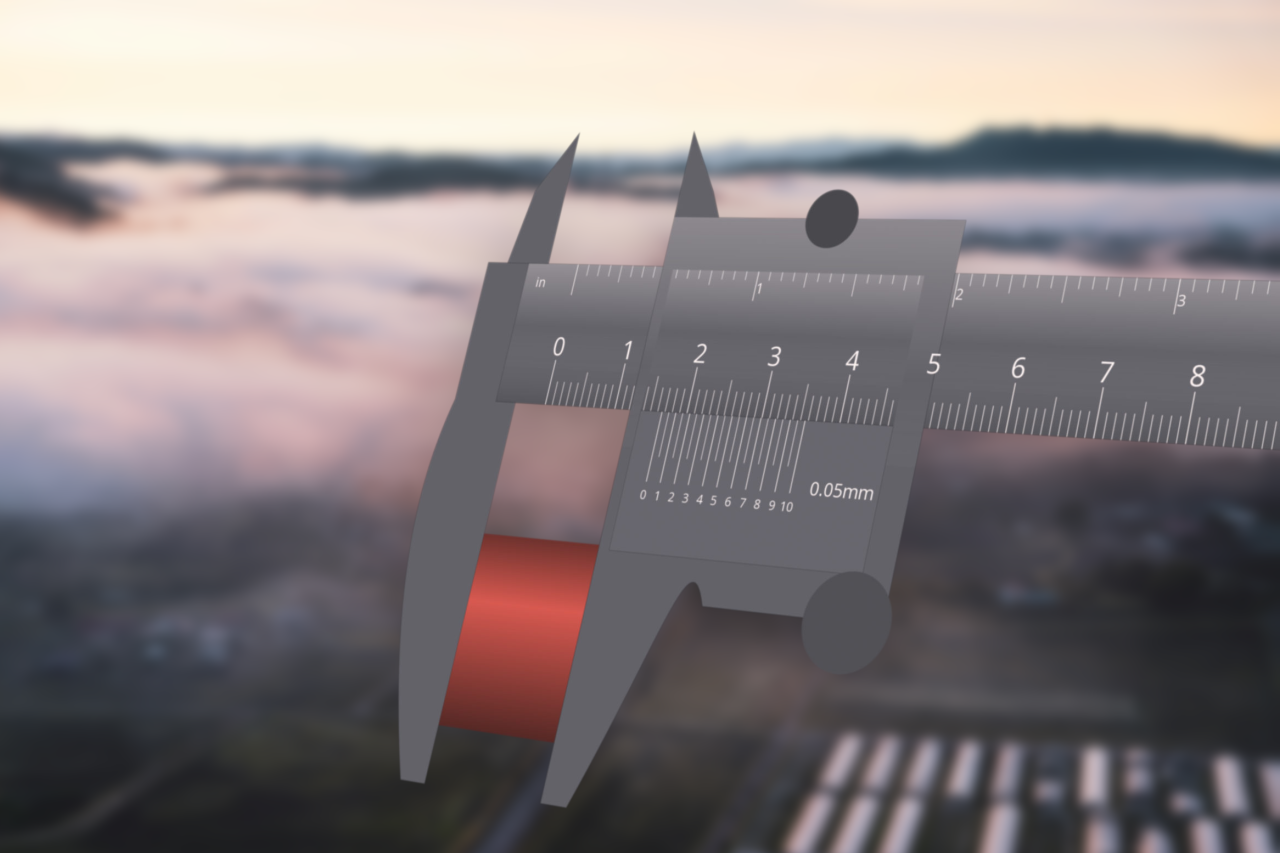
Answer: {"value": 16.6, "unit": "mm"}
